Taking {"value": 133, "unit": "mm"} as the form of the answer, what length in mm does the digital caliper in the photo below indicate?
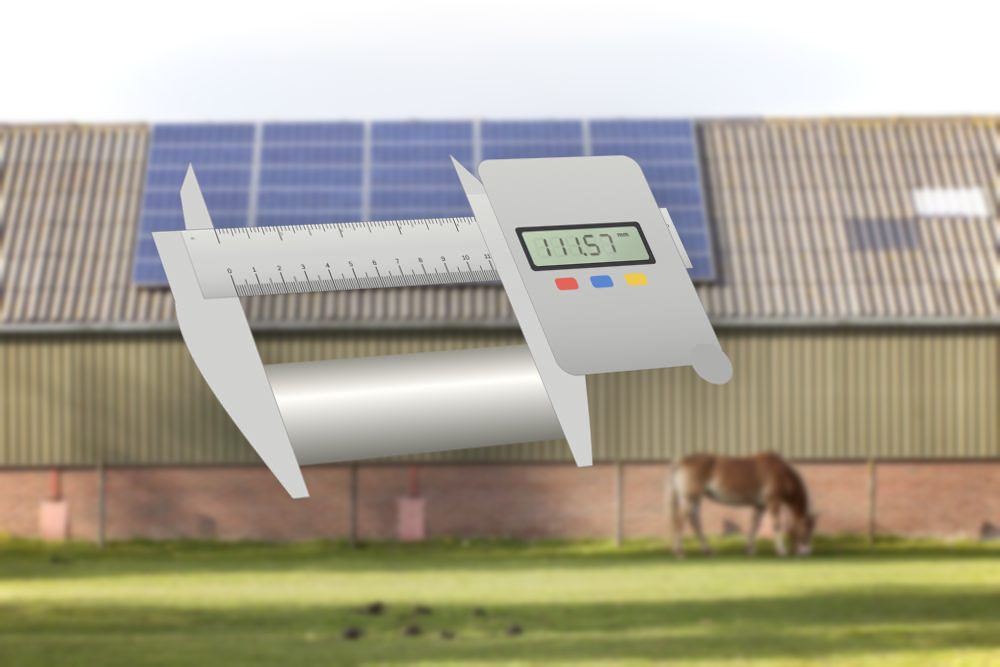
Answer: {"value": 111.57, "unit": "mm"}
